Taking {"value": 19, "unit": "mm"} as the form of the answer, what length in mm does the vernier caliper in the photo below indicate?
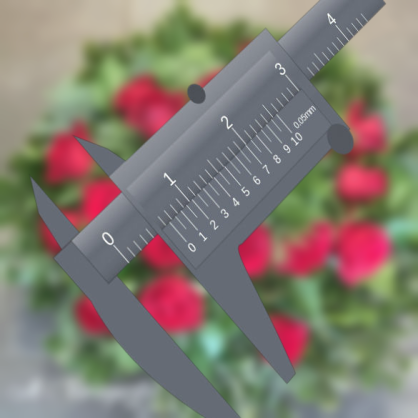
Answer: {"value": 6.6, "unit": "mm"}
